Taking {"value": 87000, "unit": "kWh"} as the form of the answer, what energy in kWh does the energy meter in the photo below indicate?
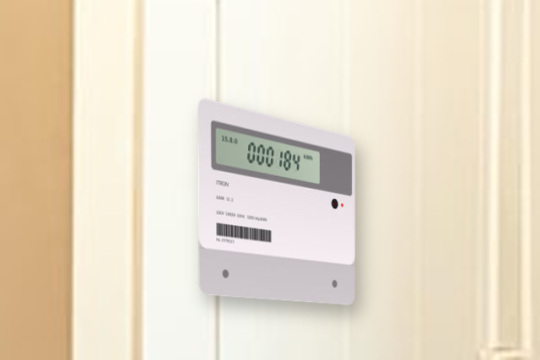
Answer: {"value": 184, "unit": "kWh"}
